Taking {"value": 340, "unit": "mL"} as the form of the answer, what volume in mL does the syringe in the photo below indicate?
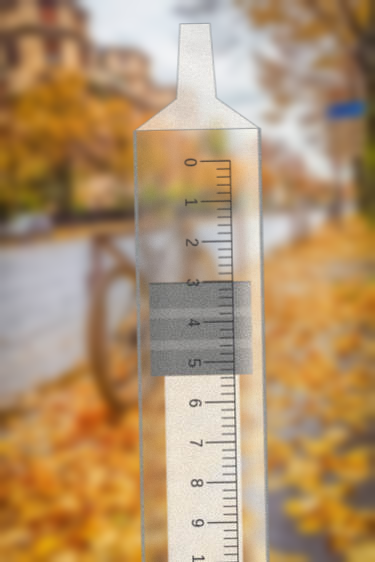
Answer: {"value": 3, "unit": "mL"}
